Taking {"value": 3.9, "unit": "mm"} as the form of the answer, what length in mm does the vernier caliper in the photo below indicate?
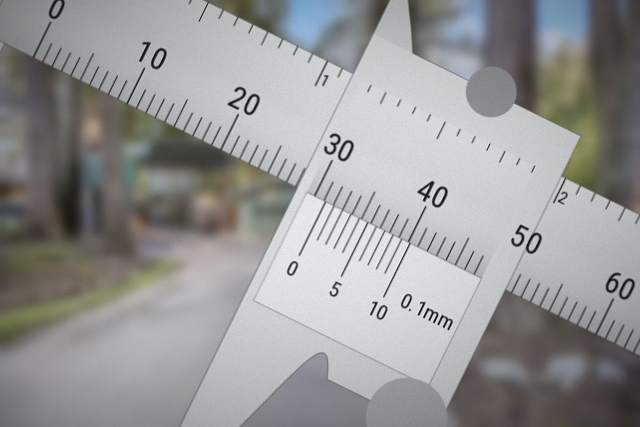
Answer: {"value": 31.2, "unit": "mm"}
